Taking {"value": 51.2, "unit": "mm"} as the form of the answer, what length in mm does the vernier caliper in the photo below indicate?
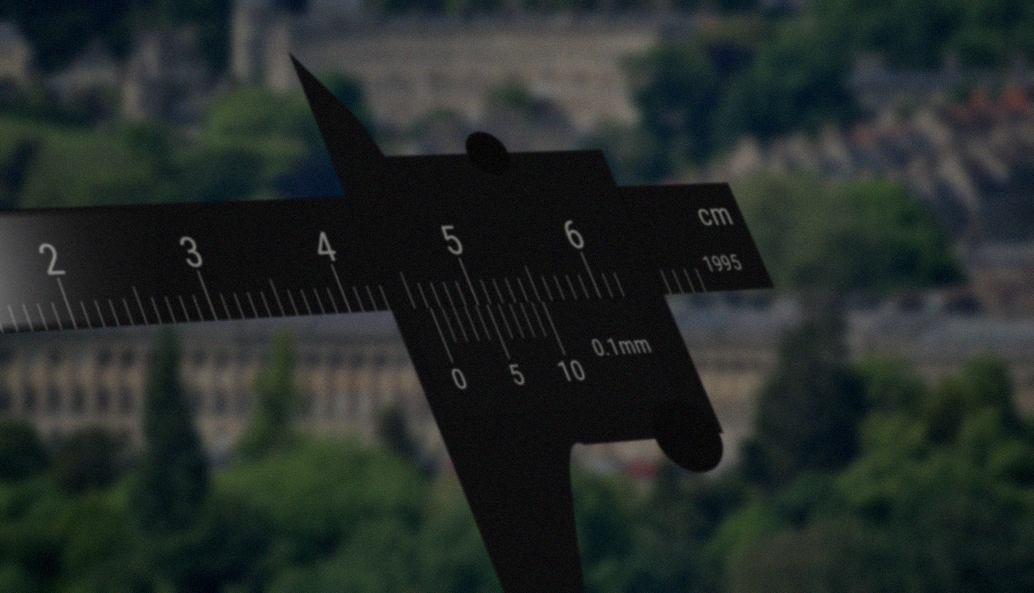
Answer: {"value": 46.2, "unit": "mm"}
